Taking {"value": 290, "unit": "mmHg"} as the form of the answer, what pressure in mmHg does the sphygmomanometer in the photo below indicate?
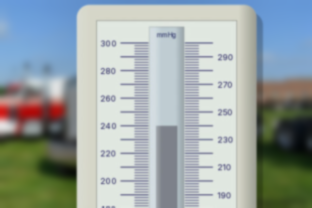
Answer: {"value": 240, "unit": "mmHg"}
